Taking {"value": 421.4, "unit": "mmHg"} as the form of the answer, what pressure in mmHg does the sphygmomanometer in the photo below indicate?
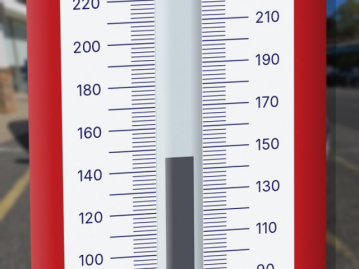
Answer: {"value": 146, "unit": "mmHg"}
